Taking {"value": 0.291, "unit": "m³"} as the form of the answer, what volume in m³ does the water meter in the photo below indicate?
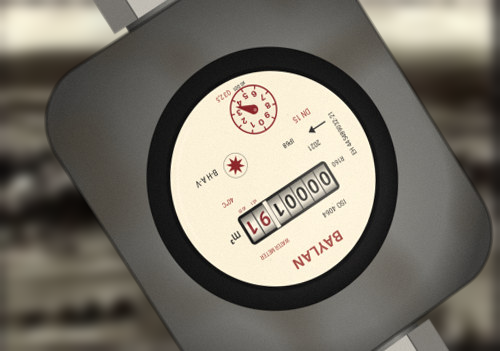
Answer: {"value": 1.913, "unit": "m³"}
